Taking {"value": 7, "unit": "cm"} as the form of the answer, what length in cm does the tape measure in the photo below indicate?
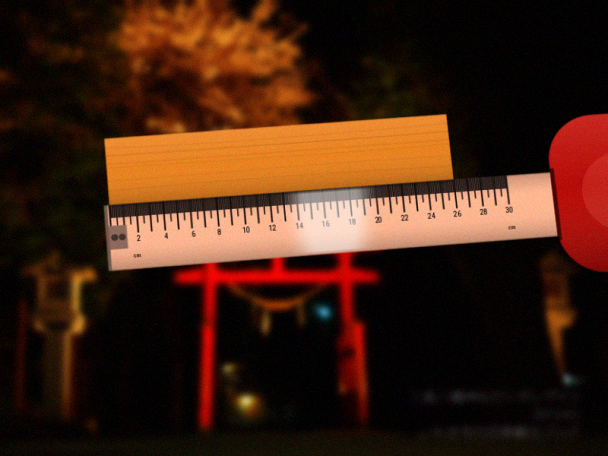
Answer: {"value": 26, "unit": "cm"}
